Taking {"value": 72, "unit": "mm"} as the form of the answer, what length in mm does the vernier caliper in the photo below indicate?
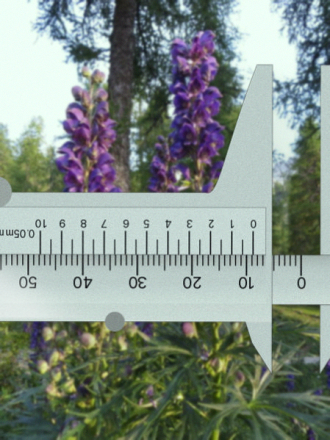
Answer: {"value": 8.8, "unit": "mm"}
